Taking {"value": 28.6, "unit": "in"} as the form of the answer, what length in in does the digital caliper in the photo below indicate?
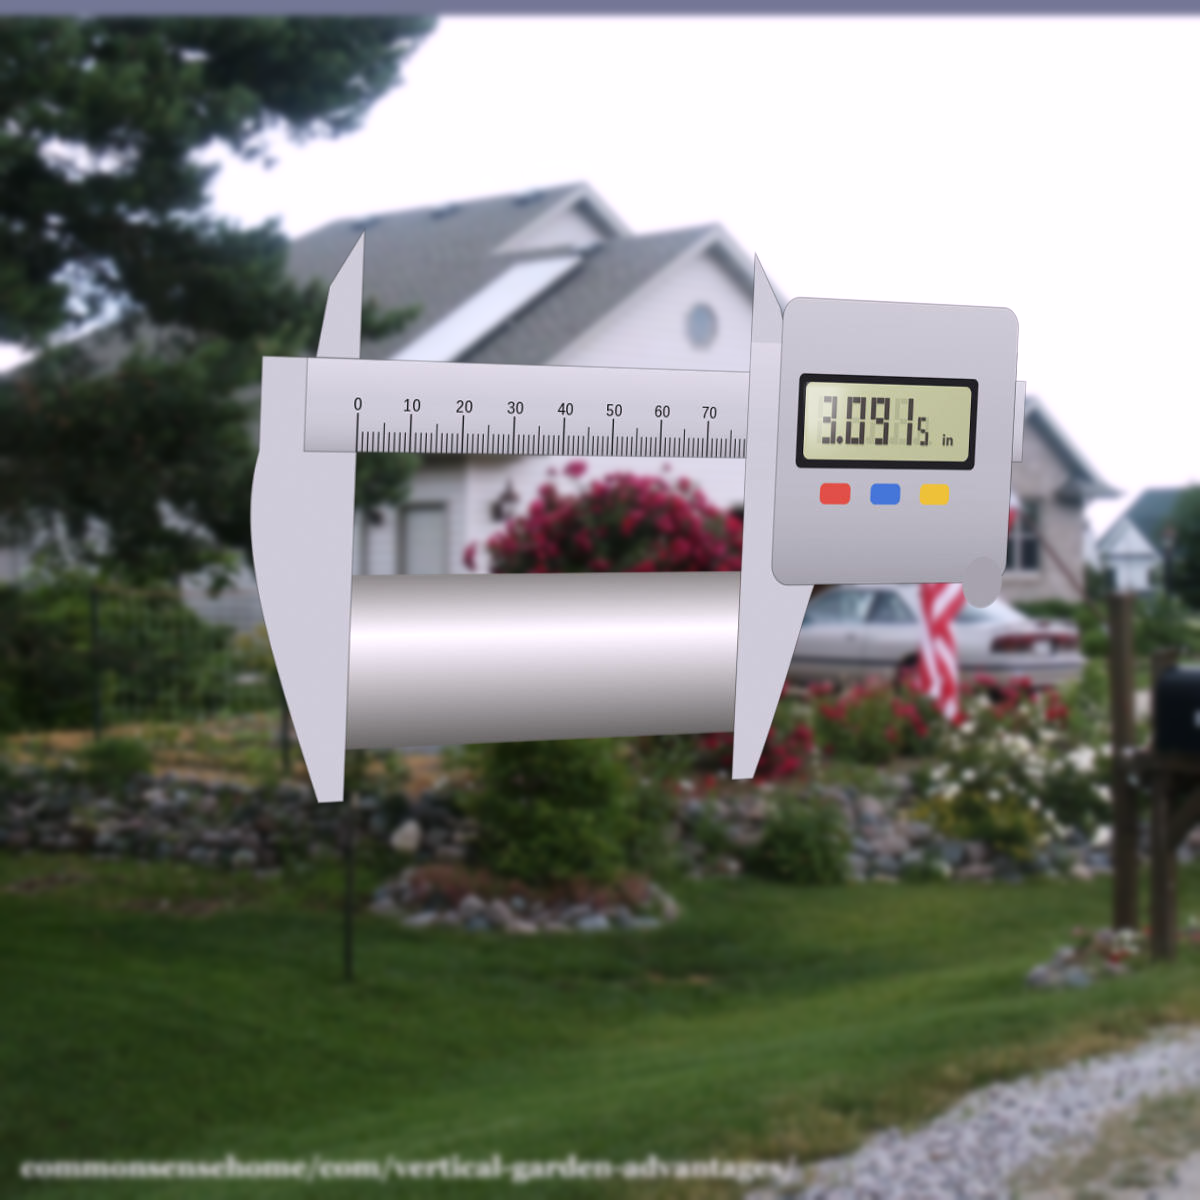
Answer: {"value": 3.0915, "unit": "in"}
